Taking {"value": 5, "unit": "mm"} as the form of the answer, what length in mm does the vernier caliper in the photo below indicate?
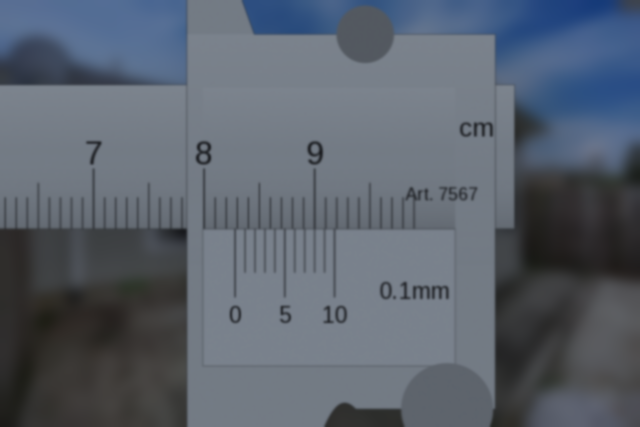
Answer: {"value": 82.8, "unit": "mm"}
